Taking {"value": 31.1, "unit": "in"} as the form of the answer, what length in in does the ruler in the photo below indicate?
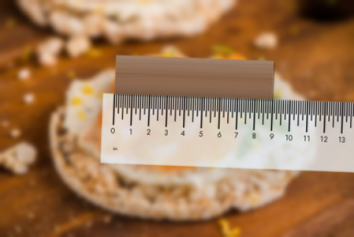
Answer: {"value": 9, "unit": "in"}
